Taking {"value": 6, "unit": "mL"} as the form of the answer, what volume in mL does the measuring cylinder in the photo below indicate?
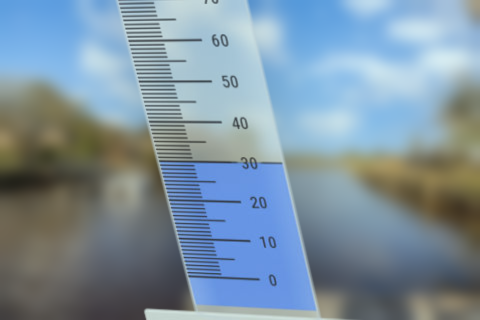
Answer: {"value": 30, "unit": "mL"}
